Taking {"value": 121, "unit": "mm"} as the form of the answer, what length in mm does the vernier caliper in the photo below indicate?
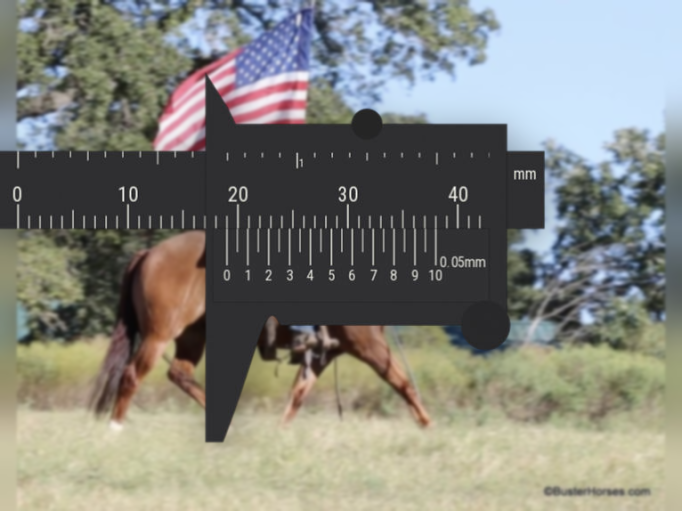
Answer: {"value": 19.0, "unit": "mm"}
